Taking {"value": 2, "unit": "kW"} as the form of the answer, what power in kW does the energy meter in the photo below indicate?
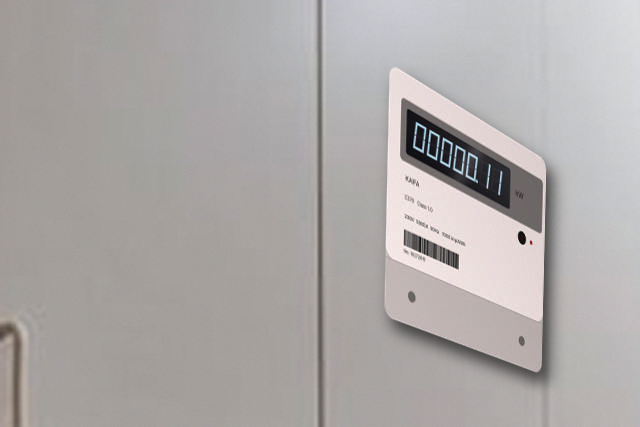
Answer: {"value": 0.11, "unit": "kW"}
